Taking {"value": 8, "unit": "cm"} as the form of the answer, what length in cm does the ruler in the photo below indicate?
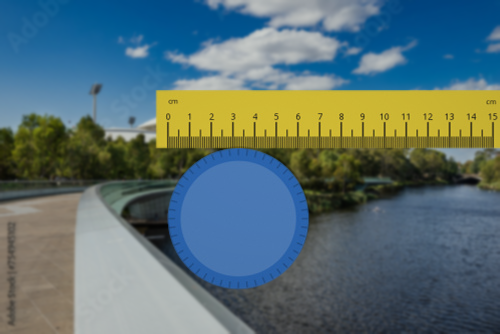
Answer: {"value": 6.5, "unit": "cm"}
